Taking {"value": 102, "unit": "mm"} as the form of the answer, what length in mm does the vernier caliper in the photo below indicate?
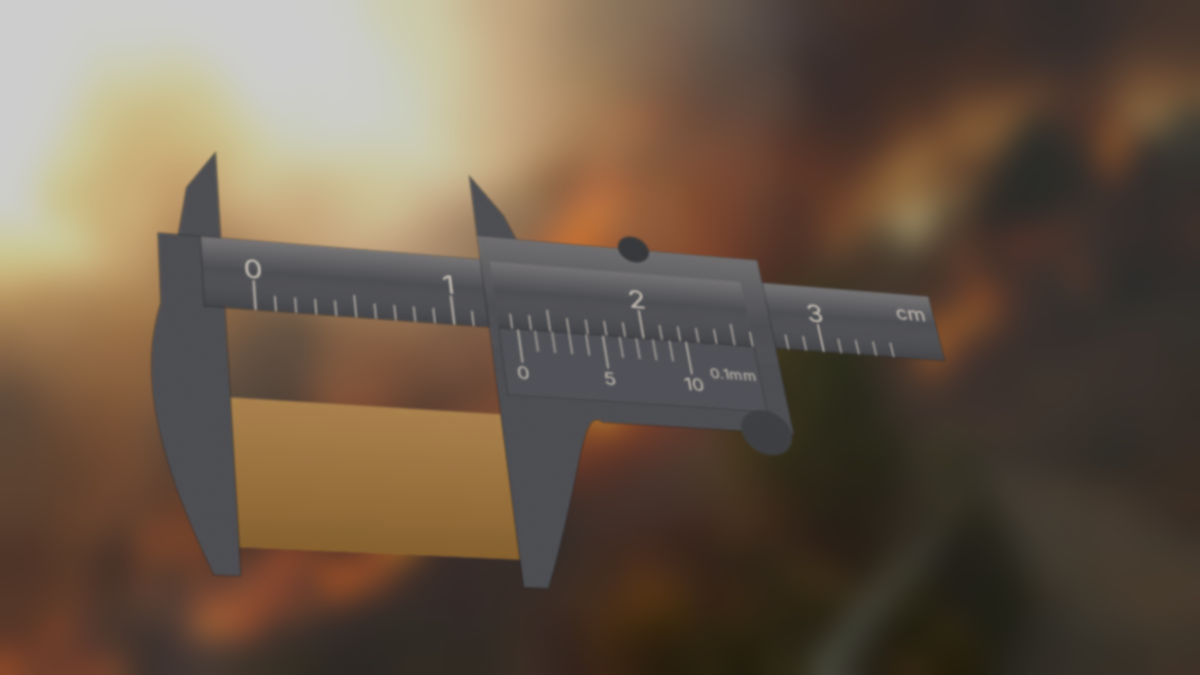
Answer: {"value": 13.3, "unit": "mm"}
